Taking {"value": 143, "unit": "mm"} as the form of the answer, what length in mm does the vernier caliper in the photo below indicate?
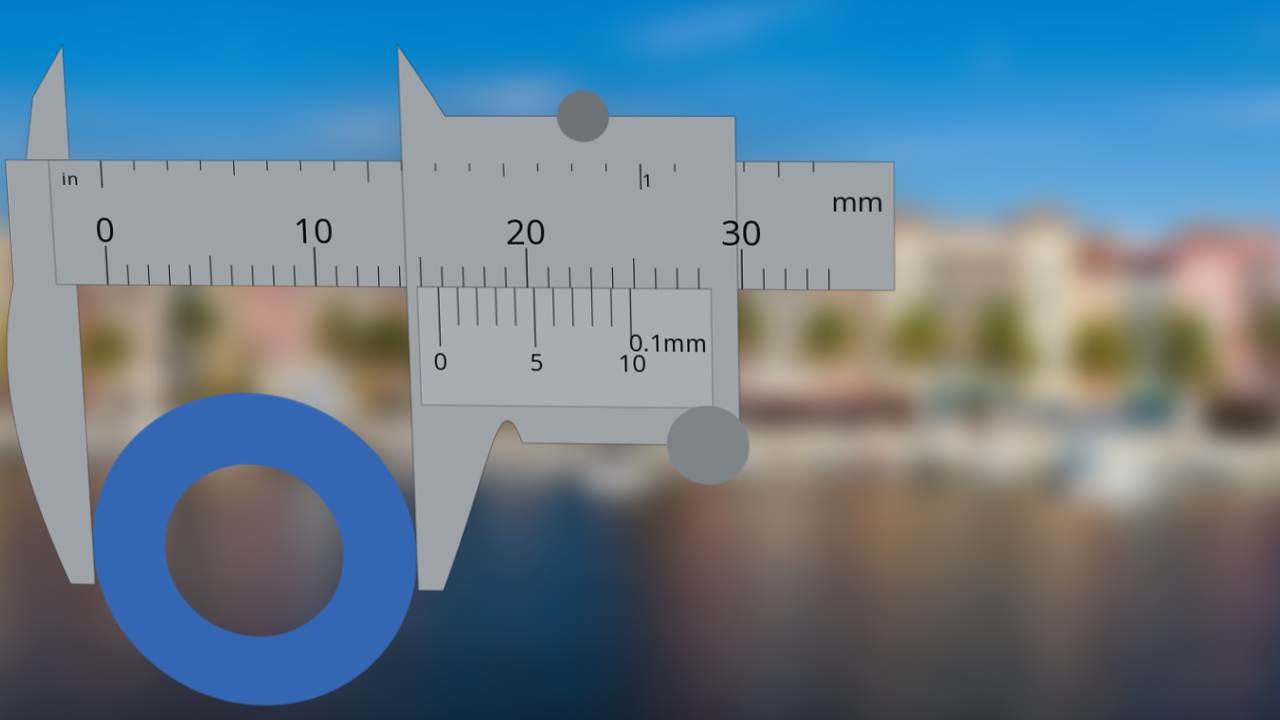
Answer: {"value": 15.8, "unit": "mm"}
